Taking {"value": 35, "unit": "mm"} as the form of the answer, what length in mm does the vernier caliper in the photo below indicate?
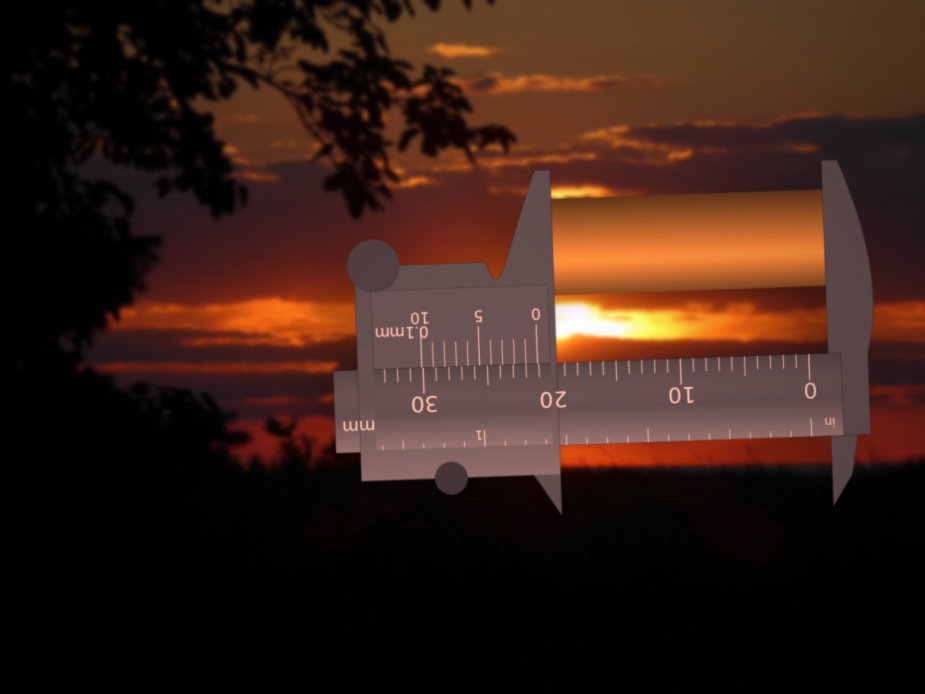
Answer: {"value": 21.1, "unit": "mm"}
